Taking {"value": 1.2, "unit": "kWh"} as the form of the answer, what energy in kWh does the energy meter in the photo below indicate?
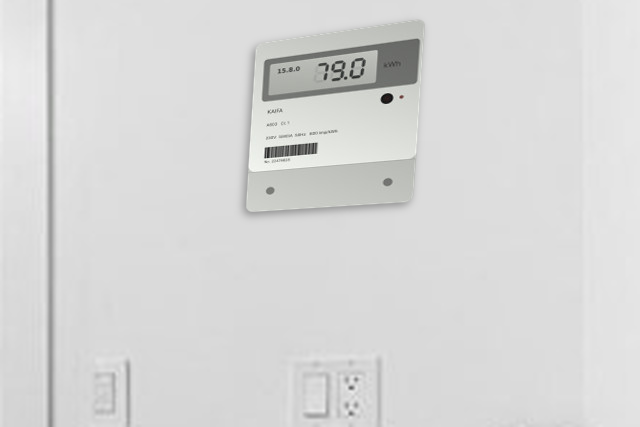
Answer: {"value": 79.0, "unit": "kWh"}
